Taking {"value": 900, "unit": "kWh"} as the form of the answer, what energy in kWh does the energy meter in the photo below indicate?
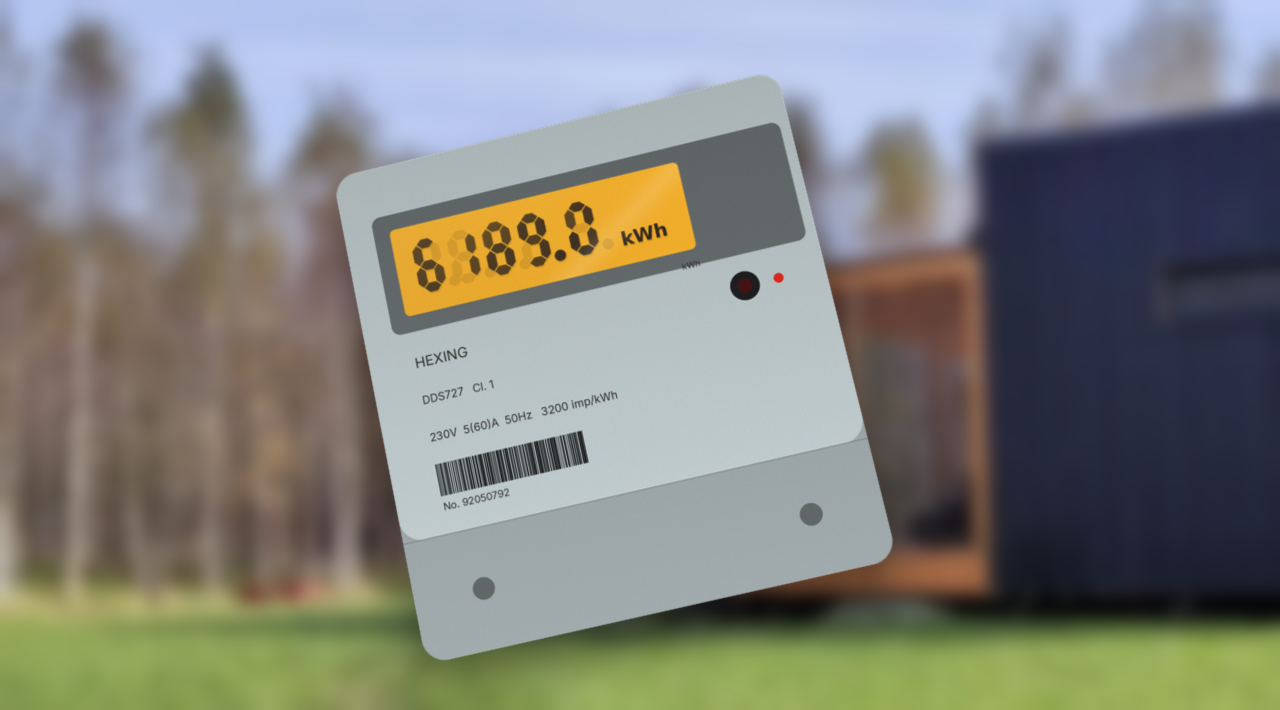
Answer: {"value": 6189.0, "unit": "kWh"}
